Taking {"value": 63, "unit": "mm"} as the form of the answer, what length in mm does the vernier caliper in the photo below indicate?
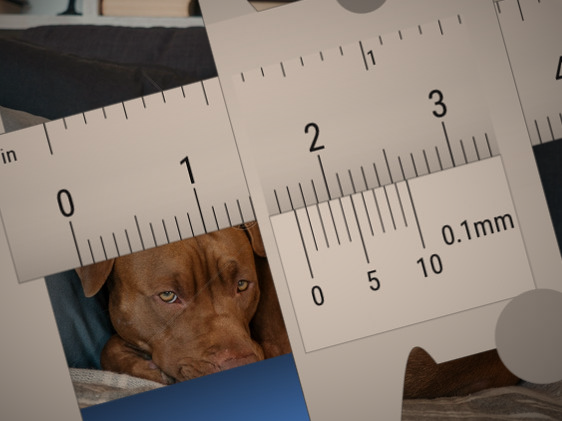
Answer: {"value": 17.1, "unit": "mm"}
